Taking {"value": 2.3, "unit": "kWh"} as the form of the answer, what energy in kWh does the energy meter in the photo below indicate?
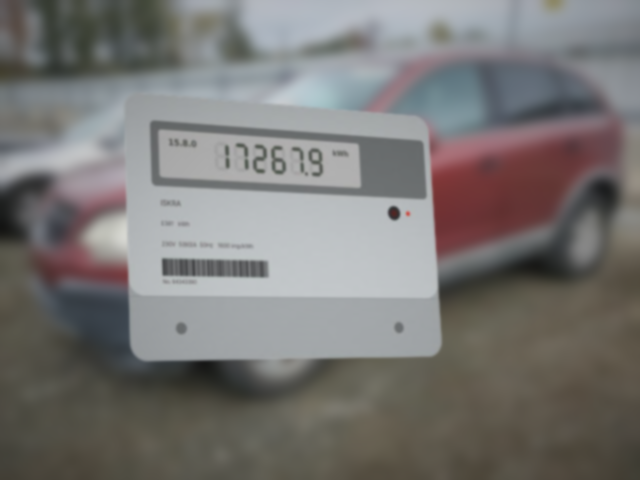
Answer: {"value": 17267.9, "unit": "kWh"}
